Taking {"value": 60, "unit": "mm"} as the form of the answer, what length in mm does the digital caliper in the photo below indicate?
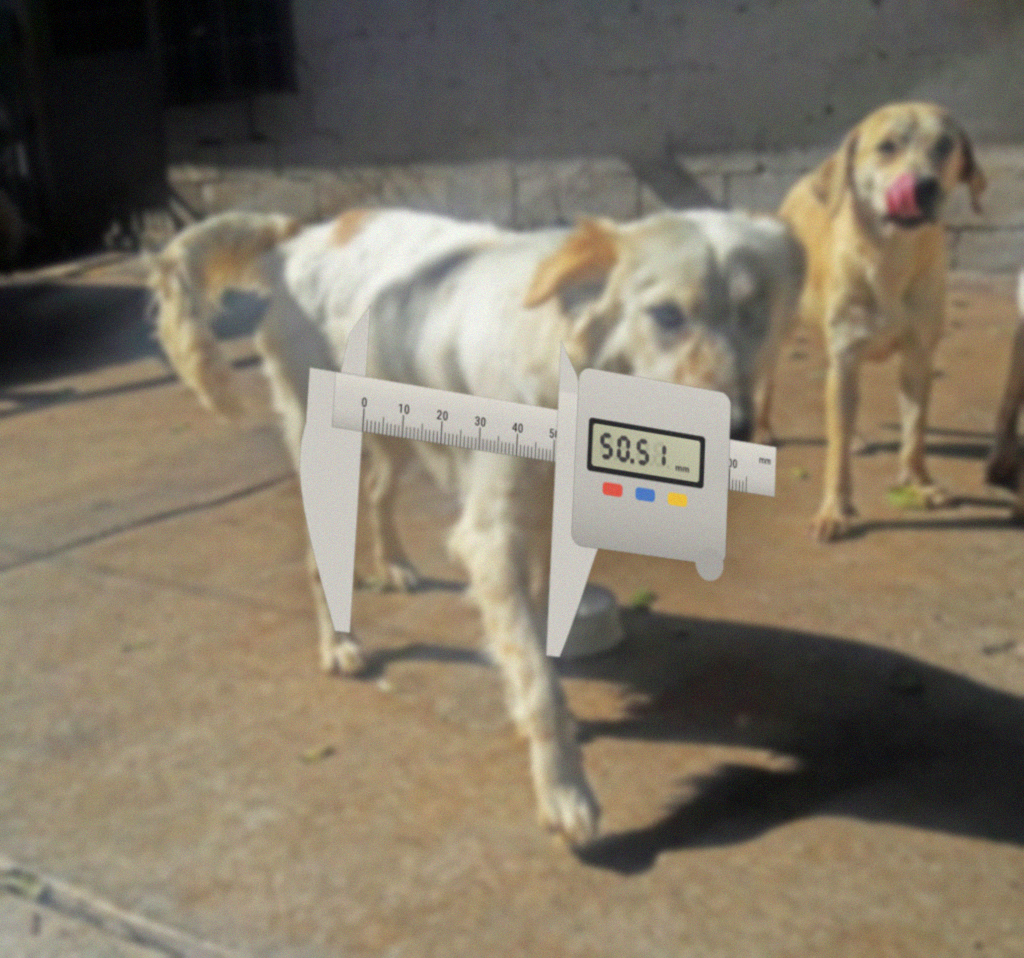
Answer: {"value": 50.51, "unit": "mm"}
